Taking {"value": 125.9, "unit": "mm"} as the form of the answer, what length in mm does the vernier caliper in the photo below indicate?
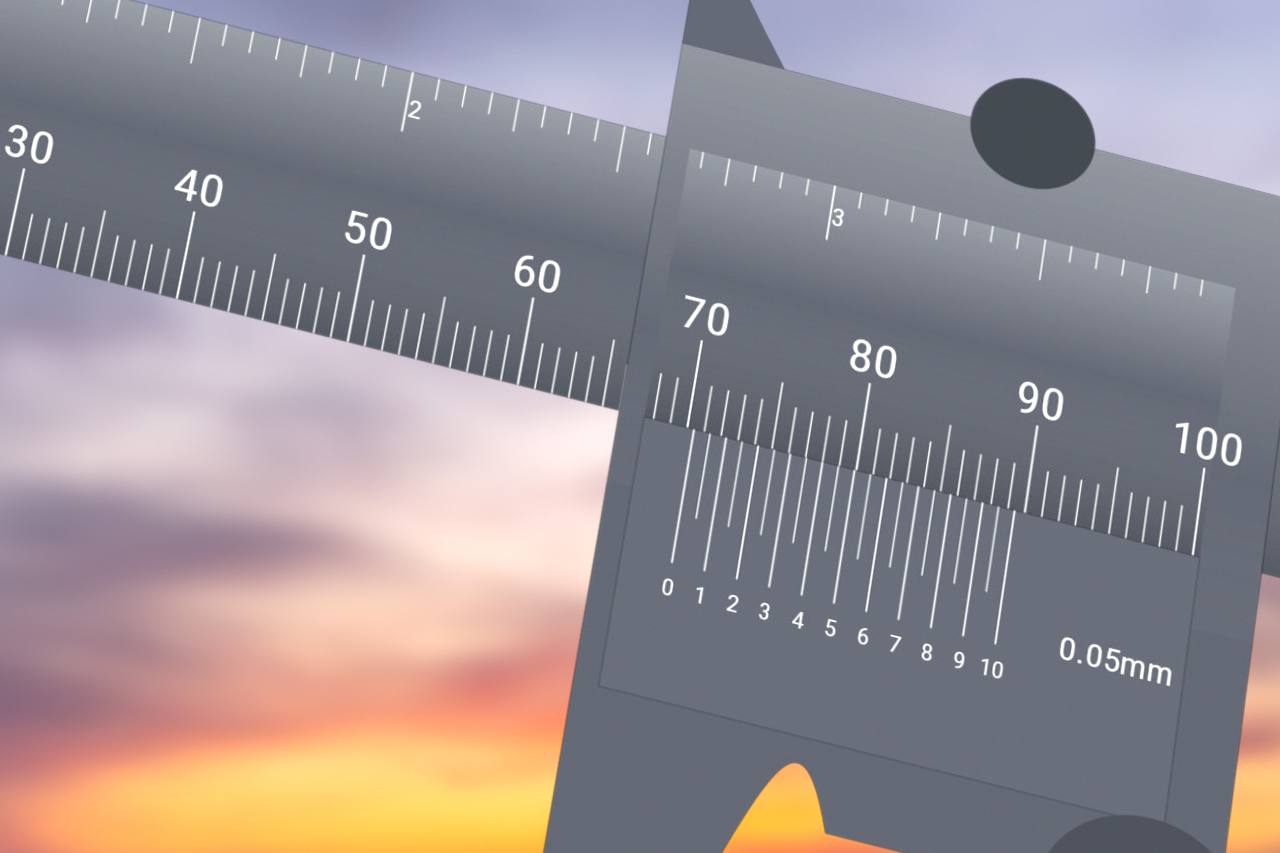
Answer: {"value": 70.4, "unit": "mm"}
